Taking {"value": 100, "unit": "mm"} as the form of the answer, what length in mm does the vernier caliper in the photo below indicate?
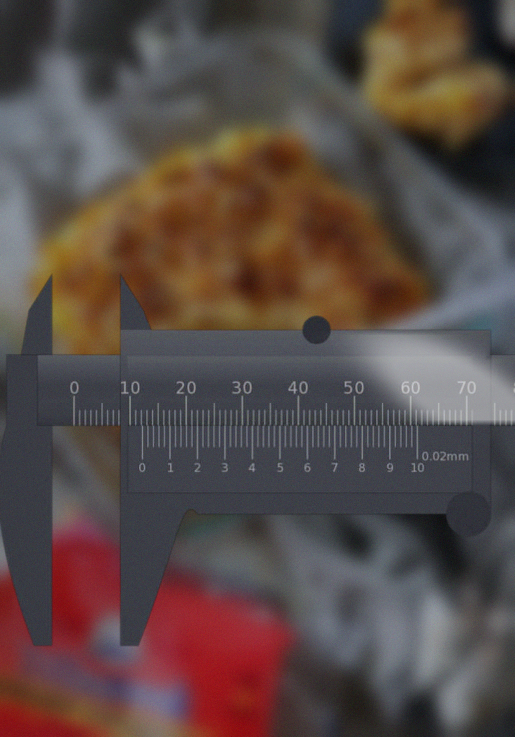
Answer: {"value": 12.2, "unit": "mm"}
